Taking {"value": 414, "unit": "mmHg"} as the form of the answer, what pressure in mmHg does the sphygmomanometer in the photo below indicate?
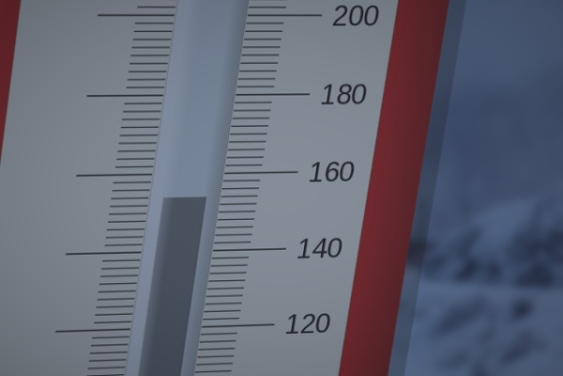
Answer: {"value": 154, "unit": "mmHg"}
